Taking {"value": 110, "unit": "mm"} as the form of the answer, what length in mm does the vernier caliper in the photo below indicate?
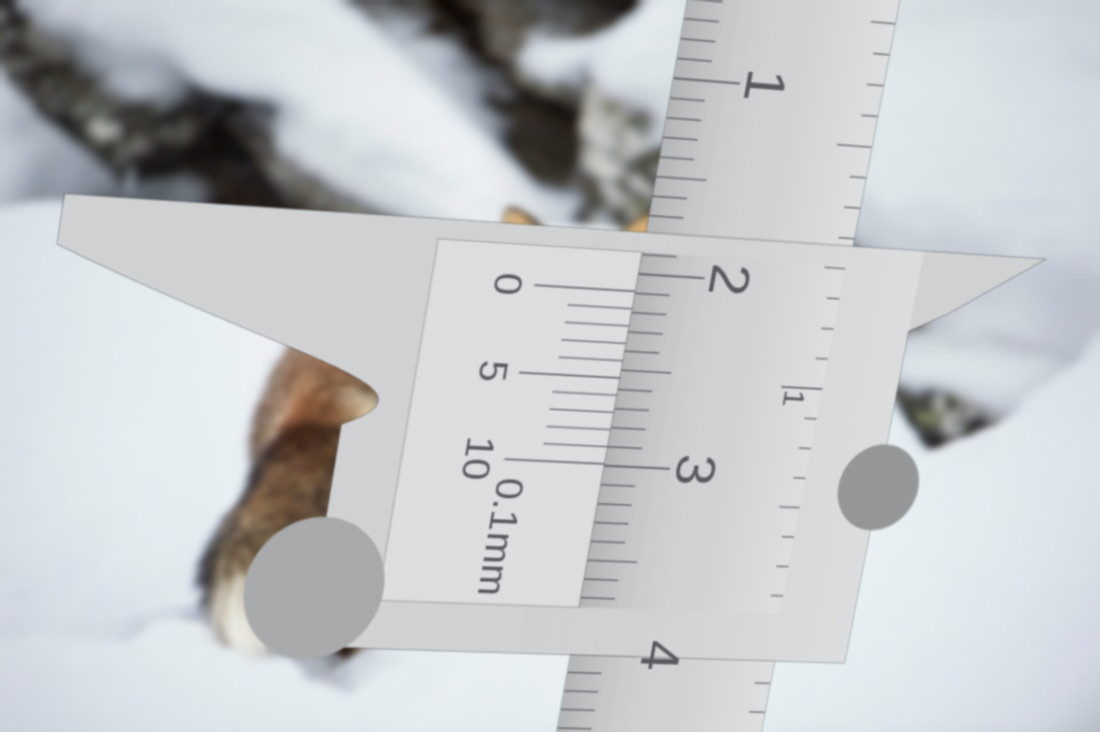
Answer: {"value": 20.9, "unit": "mm"}
